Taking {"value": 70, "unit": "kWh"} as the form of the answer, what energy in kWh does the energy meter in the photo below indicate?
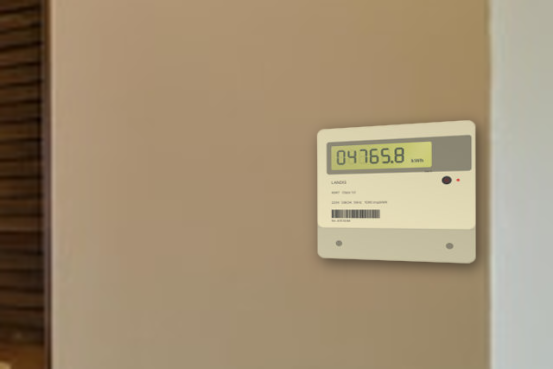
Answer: {"value": 4765.8, "unit": "kWh"}
